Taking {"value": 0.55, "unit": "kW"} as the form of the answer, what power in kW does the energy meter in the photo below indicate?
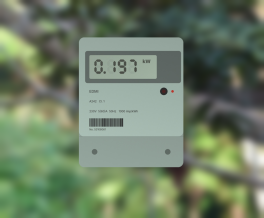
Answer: {"value": 0.197, "unit": "kW"}
